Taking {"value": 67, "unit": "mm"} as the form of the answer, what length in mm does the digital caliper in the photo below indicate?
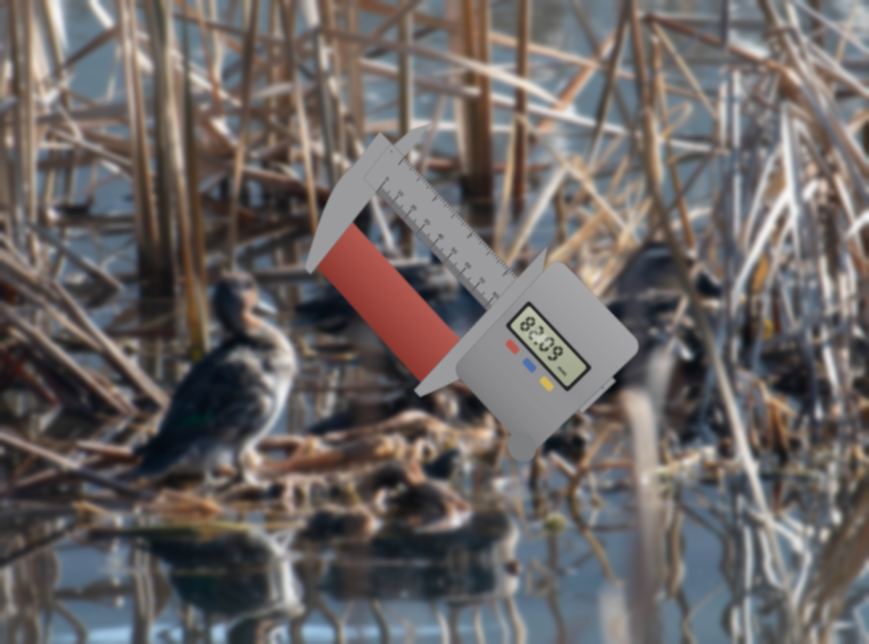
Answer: {"value": 82.09, "unit": "mm"}
